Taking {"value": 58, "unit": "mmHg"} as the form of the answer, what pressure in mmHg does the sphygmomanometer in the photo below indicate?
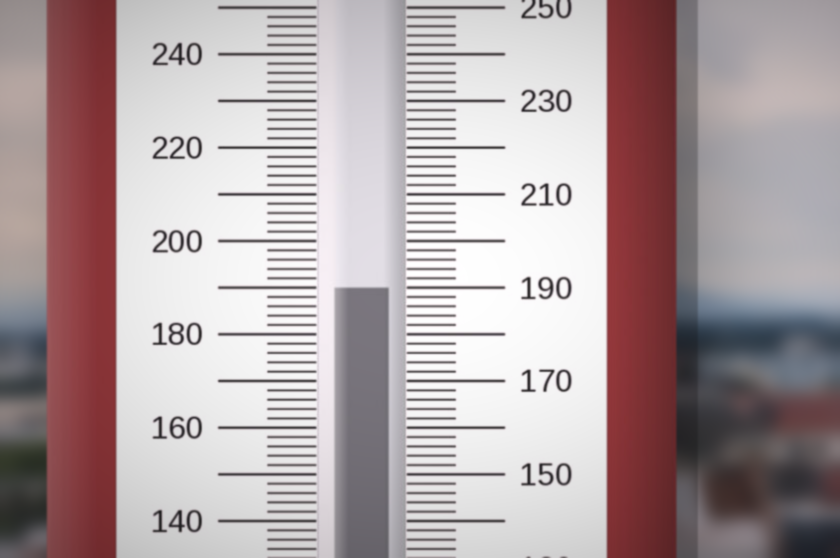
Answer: {"value": 190, "unit": "mmHg"}
